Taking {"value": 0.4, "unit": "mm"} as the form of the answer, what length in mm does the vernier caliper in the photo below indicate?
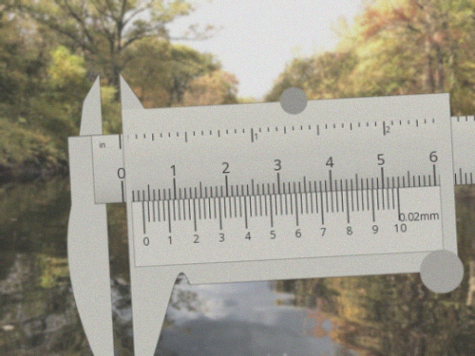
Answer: {"value": 3.8, "unit": "mm"}
